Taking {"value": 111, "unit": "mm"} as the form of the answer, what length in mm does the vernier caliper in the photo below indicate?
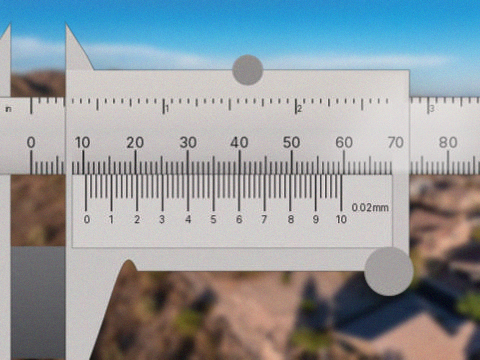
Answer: {"value": 10.5, "unit": "mm"}
